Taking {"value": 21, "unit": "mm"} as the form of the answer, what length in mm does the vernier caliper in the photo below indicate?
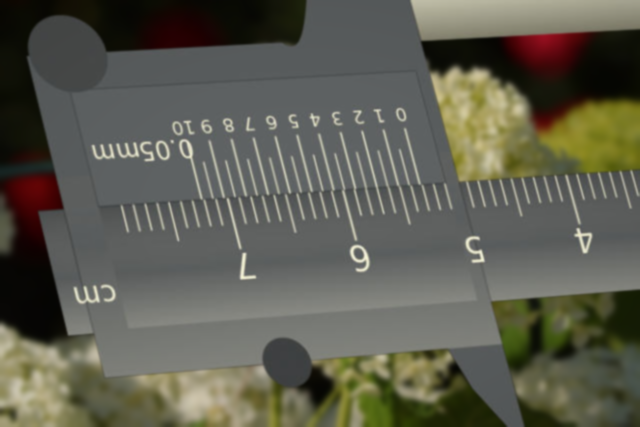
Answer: {"value": 53.2, "unit": "mm"}
